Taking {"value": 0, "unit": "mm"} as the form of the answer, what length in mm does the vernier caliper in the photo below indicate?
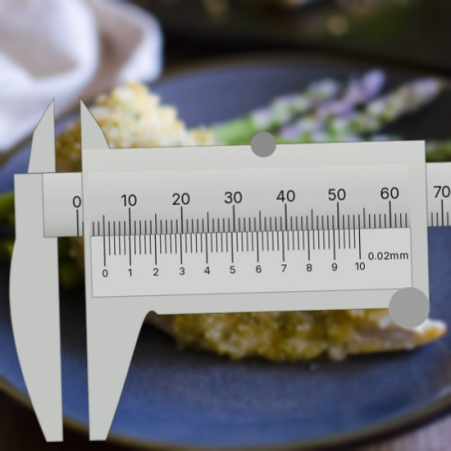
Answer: {"value": 5.0, "unit": "mm"}
